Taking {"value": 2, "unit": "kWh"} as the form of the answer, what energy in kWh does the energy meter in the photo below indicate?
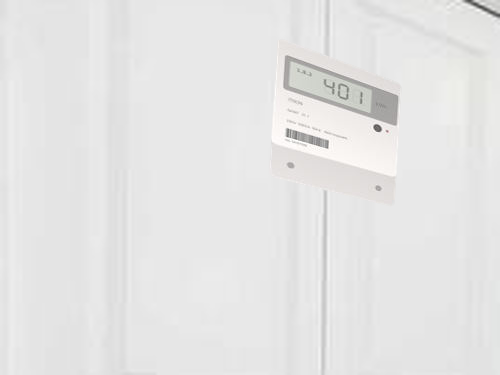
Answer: {"value": 401, "unit": "kWh"}
